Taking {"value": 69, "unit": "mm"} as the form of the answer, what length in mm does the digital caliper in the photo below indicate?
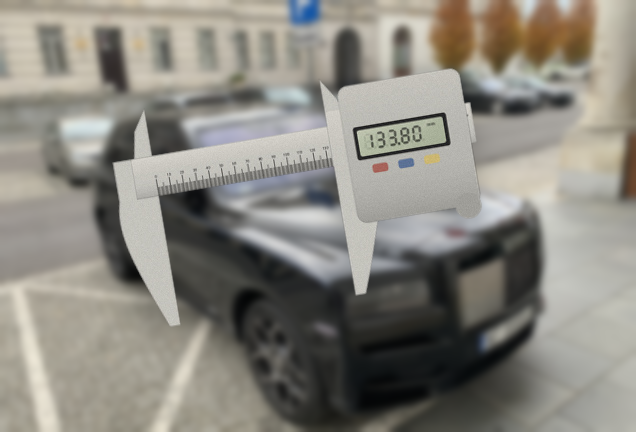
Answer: {"value": 133.80, "unit": "mm"}
